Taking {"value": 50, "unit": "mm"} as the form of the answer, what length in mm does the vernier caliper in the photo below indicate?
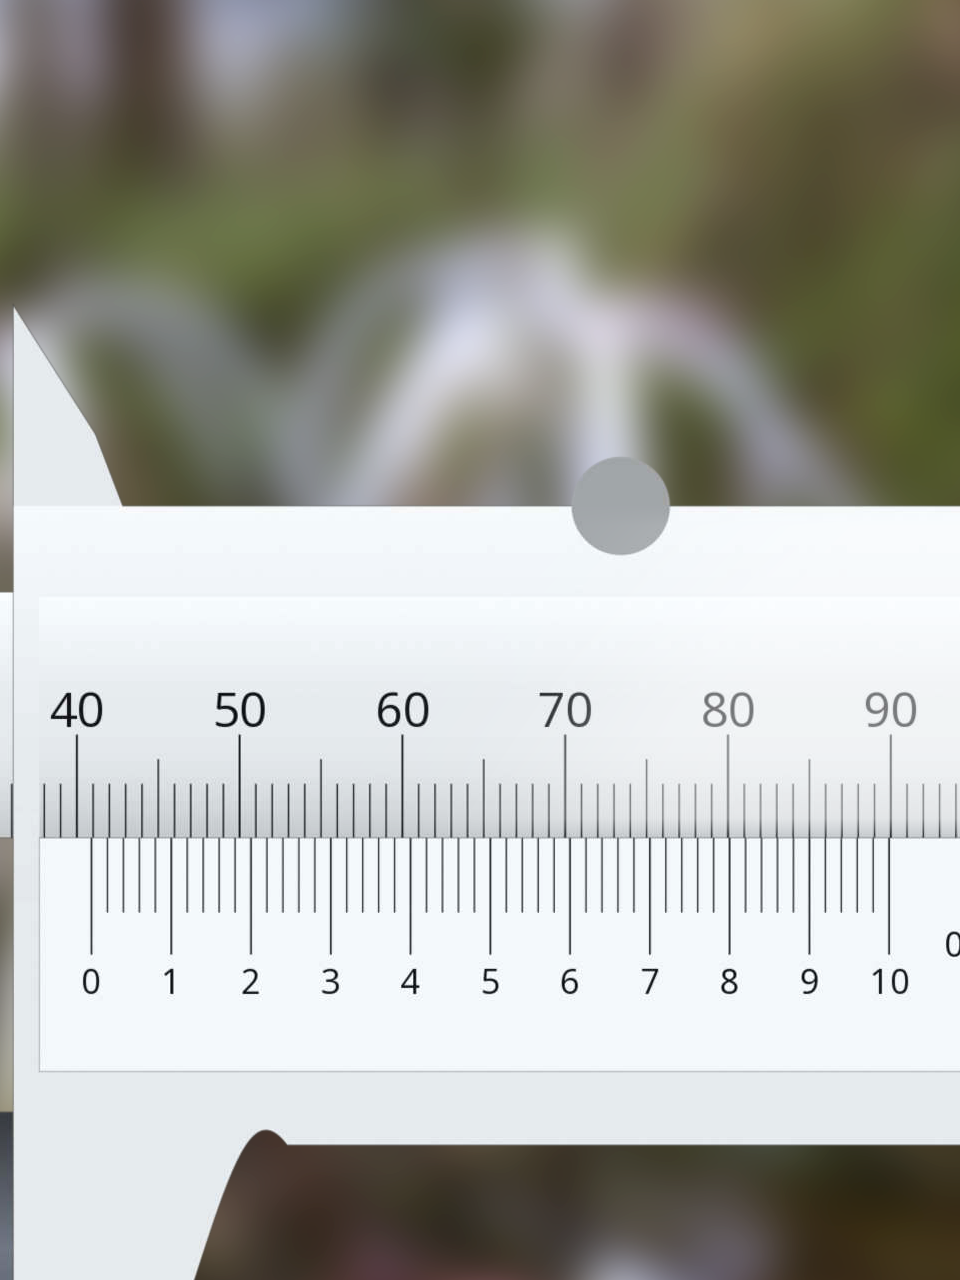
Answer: {"value": 40.9, "unit": "mm"}
